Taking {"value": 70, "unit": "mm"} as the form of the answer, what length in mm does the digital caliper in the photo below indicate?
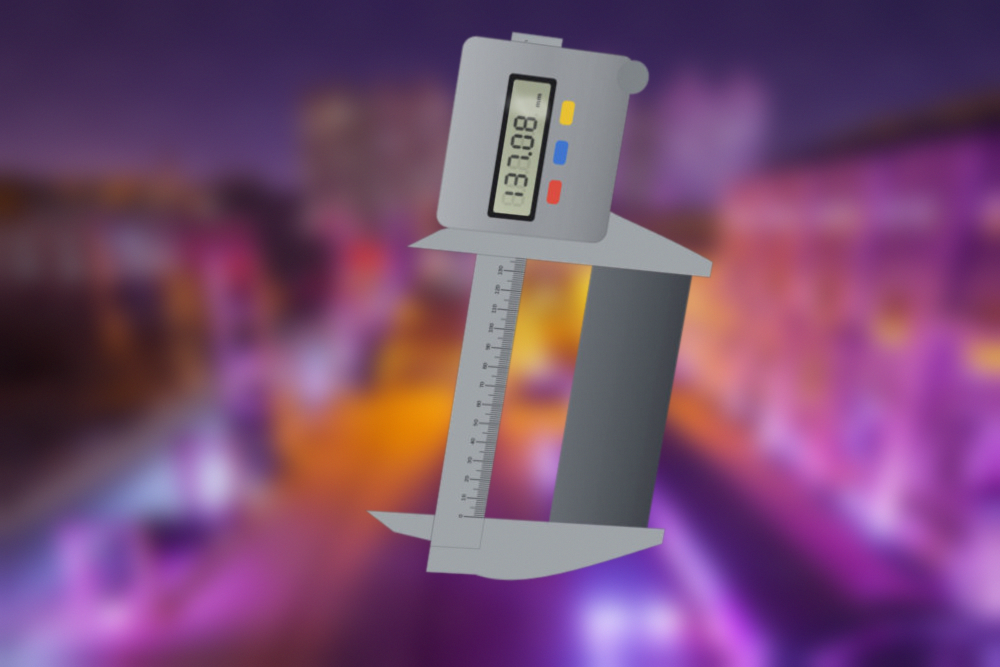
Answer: {"value": 137.08, "unit": "mm"}
